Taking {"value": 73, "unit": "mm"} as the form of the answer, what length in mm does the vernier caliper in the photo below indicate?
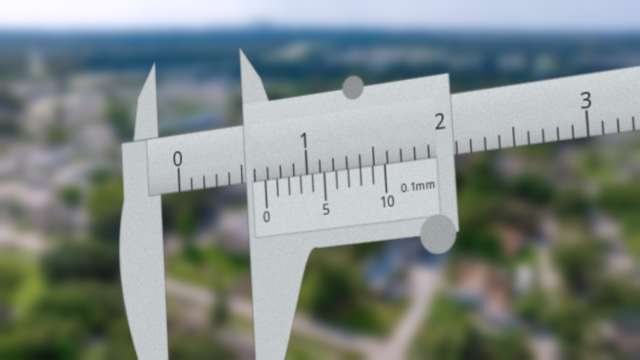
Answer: {"value": 6.8, "unit": "mm"}
